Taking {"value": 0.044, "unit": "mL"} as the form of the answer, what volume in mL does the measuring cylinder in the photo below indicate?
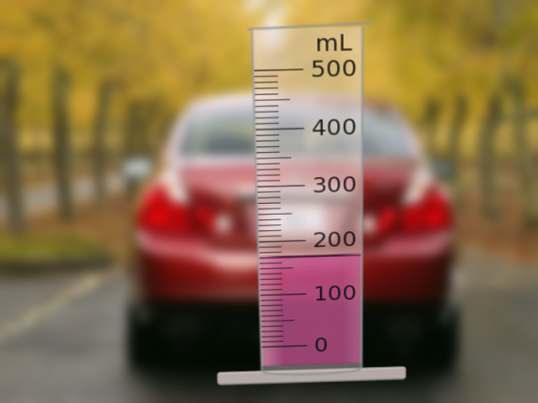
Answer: {"value": 170, "unit": "mL"}
